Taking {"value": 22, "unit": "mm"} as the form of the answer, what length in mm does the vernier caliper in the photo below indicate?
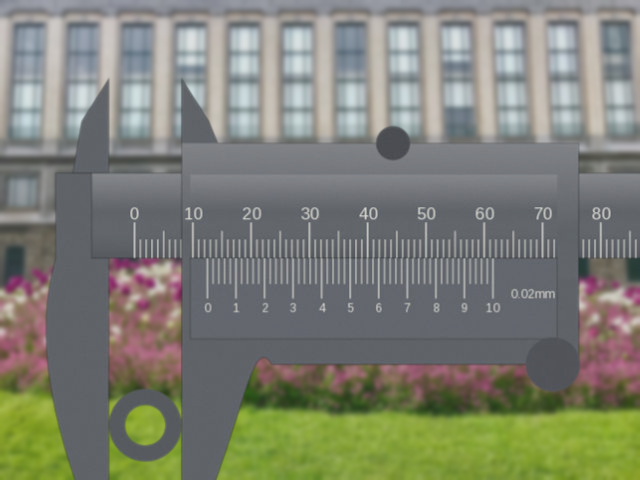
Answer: {"value": 12.5, "unit": "mm"}
